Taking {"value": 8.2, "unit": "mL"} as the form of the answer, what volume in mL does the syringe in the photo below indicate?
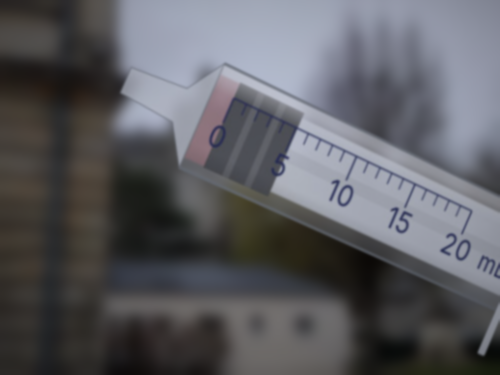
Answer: {"value": 0, "unit": "mL"}
